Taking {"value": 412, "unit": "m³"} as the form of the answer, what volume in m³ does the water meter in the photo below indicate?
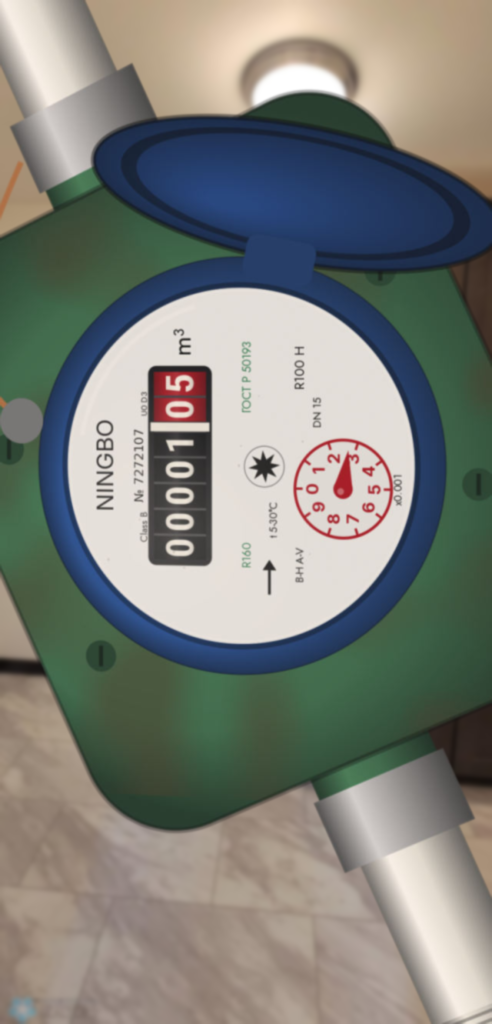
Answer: {"value": 1.052, "unit": "m³"}
